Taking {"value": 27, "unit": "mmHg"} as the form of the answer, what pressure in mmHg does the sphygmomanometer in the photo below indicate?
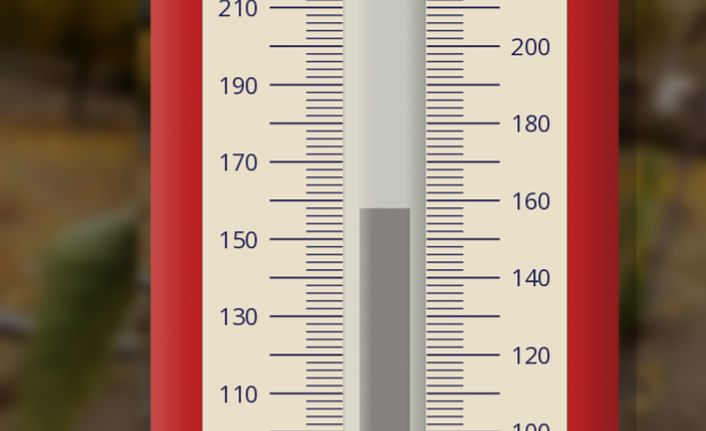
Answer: {"value": 158, "unit": "mmHg"}
